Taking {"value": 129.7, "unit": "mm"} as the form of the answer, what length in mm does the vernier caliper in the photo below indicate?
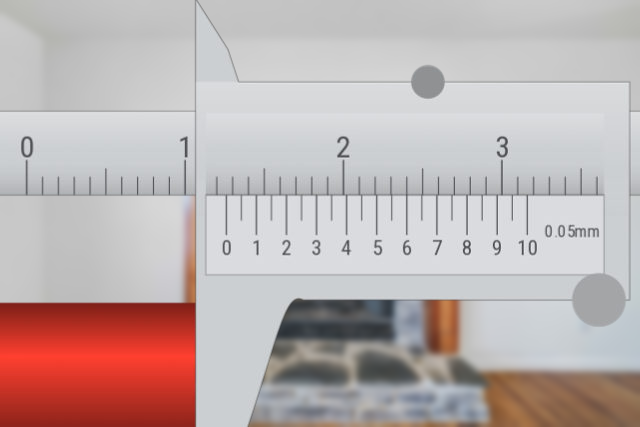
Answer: {"value": 12.6, "unit": "mm"}
